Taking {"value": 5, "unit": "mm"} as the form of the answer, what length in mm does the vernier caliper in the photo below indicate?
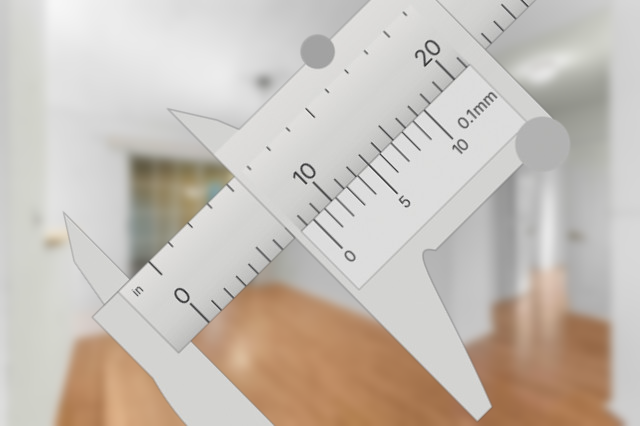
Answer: {"value": 8.5, "unit": "mm"}
